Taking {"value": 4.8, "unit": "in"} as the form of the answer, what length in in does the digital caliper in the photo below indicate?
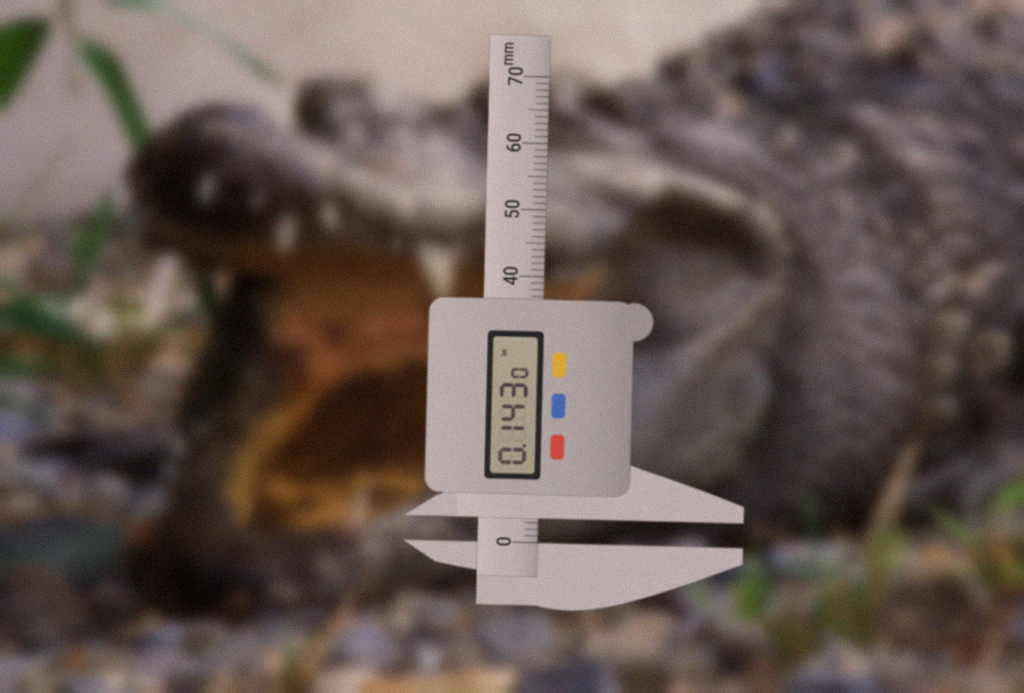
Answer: {"value": 0.1430, "unit": "in"}
